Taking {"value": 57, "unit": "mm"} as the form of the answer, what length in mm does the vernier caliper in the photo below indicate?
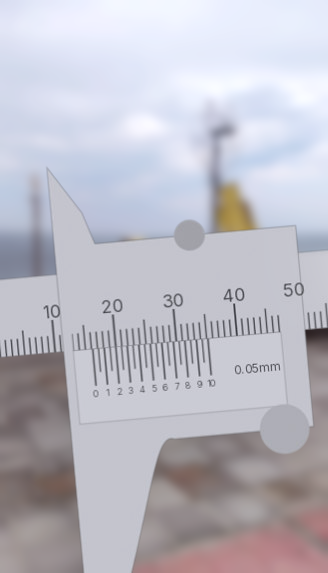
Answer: {"value": 16.2, "unit": "mm"}
